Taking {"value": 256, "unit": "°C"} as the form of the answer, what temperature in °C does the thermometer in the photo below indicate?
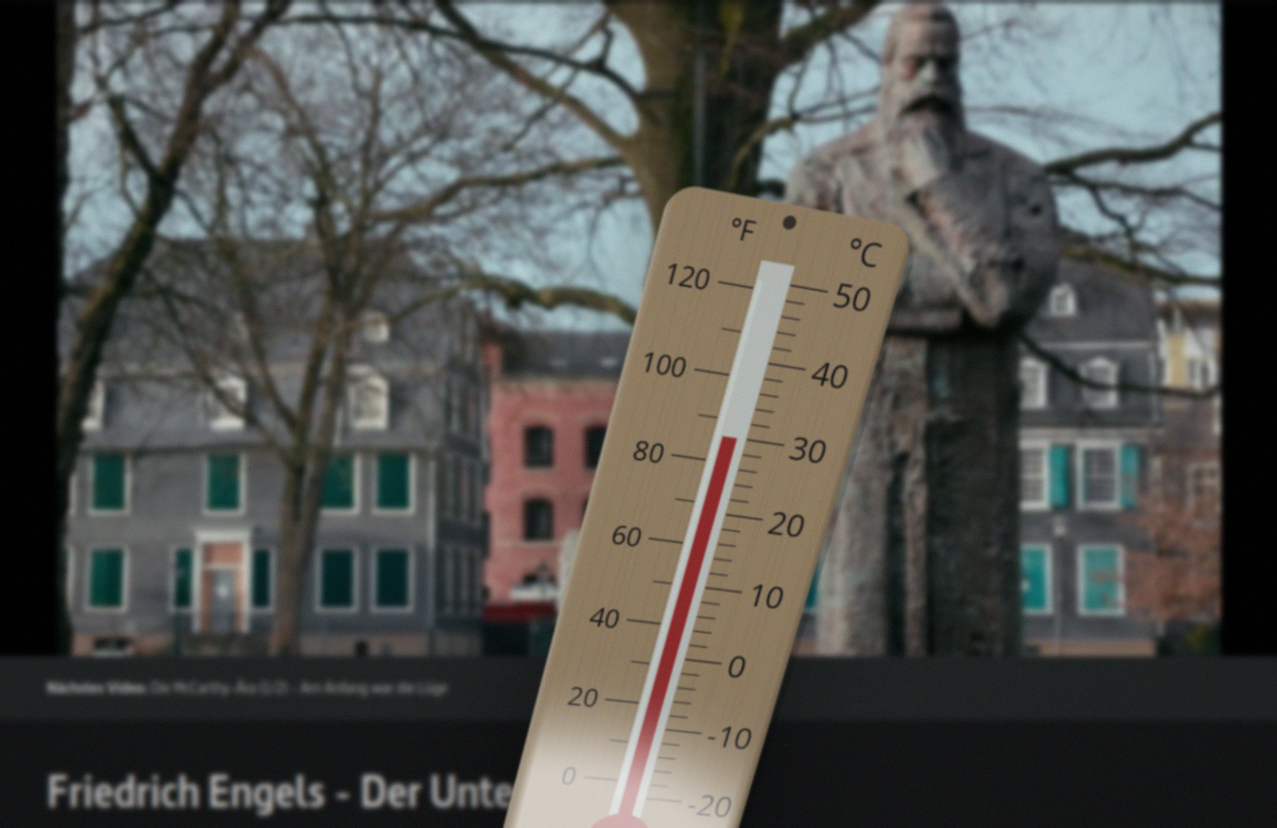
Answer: {"value": 30, "unit": "°C"}
